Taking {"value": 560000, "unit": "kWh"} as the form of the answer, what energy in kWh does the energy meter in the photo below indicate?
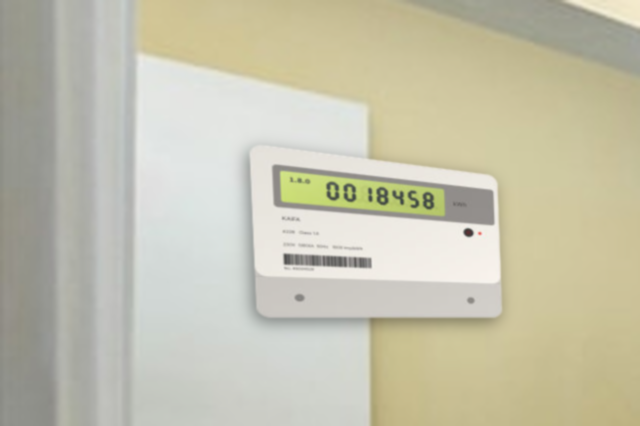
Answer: {"value": 18458, "unit": "kWh"}
